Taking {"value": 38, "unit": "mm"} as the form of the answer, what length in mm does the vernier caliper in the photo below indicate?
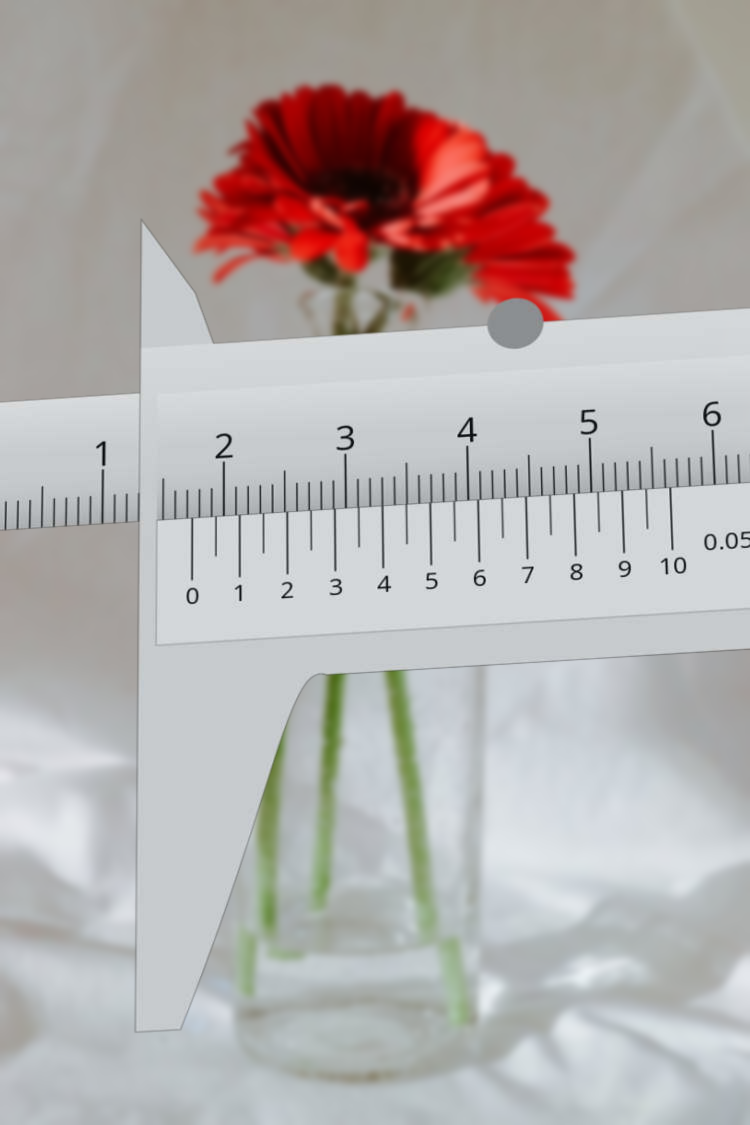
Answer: {"value": 17.4, "unit": "mm"}
